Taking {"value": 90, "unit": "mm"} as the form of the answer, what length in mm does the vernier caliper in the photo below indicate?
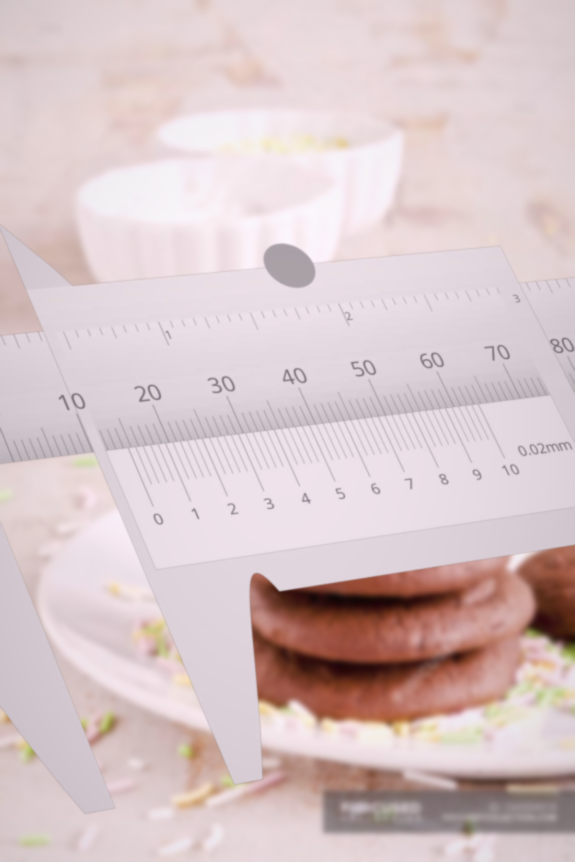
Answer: {"value": 14.6, "unit": "mm"}
